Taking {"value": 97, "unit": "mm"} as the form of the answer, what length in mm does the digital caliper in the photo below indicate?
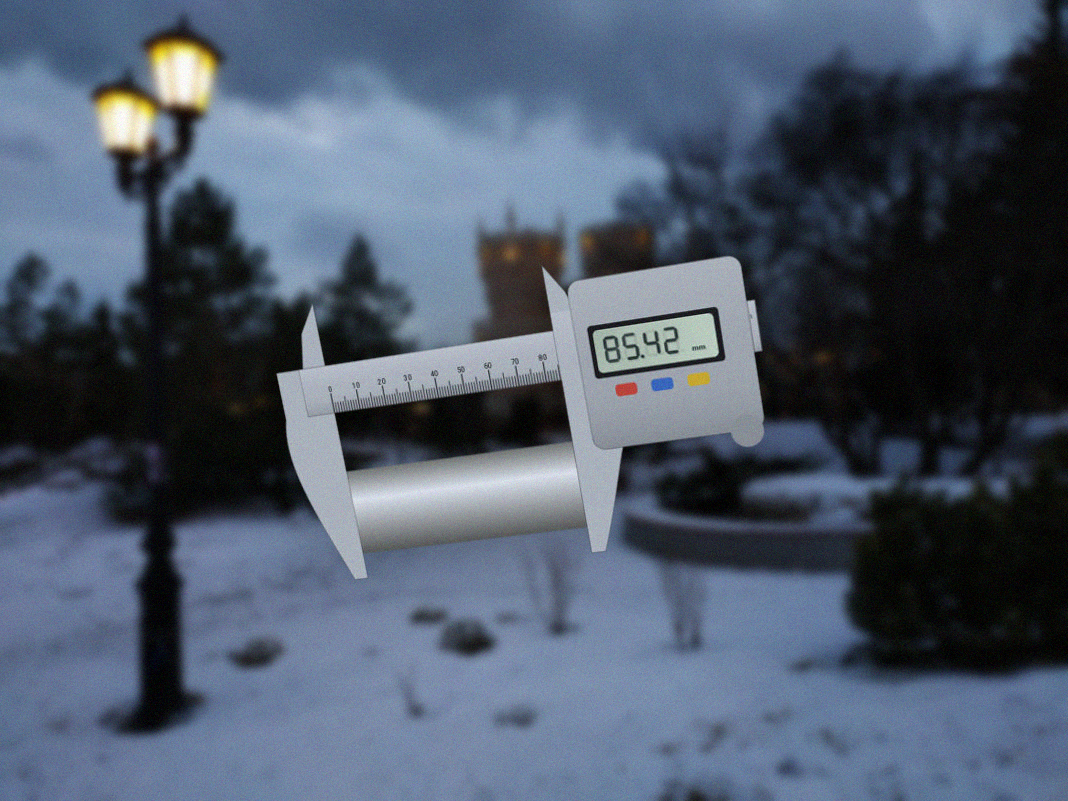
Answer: {"value": 85.42, "unit": "mm"}
